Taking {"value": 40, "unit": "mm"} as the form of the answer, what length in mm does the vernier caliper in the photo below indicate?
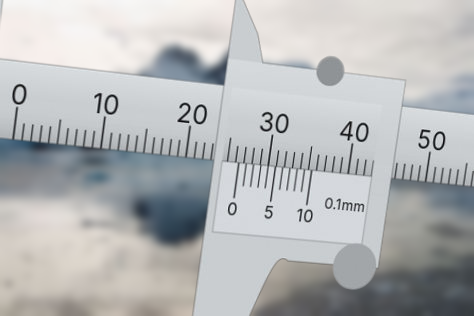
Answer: {"value": 26.4, "unit": "mm"}
